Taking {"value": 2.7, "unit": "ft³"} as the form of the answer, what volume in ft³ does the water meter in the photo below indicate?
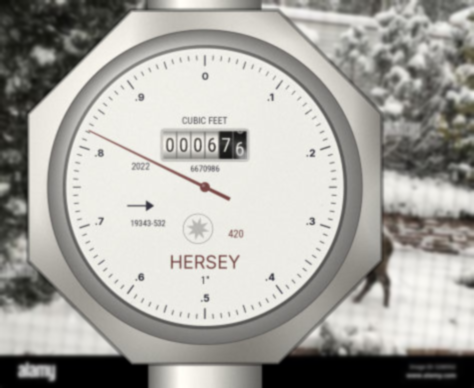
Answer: {"value": 675.82, "unit": "ft³"}
